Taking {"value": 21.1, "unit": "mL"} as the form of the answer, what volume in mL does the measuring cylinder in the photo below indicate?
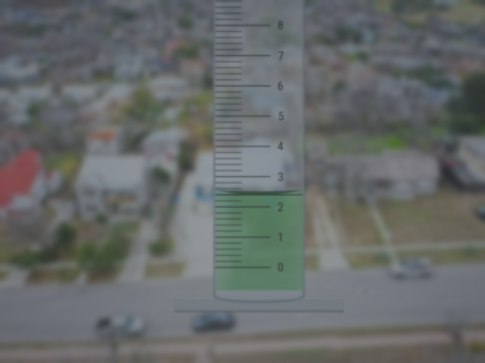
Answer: {"value": 2.4, "unit": "mL"}
